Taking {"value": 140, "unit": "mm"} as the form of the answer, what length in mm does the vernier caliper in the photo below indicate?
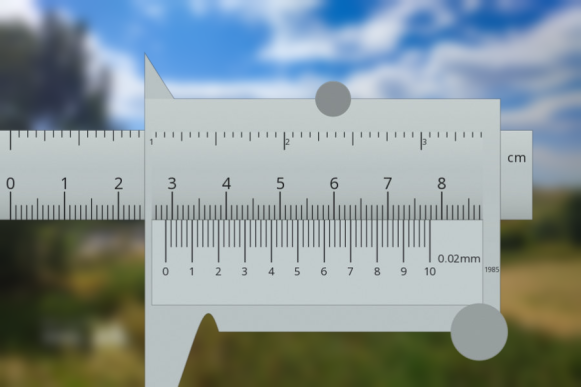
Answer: {"value": 28.8, "unit": "mm"}
